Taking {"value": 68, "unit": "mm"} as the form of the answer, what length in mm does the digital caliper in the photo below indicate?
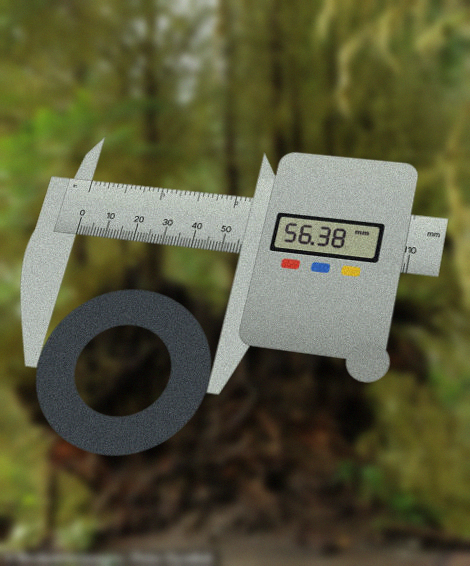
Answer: {"value": 56.38, "unit": "mm"}
